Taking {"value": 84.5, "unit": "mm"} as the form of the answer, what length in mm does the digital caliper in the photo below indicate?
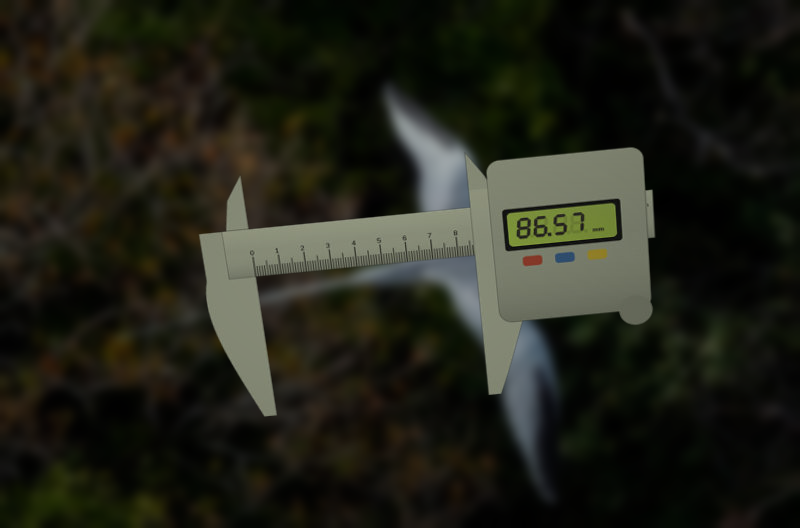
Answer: {"value": 86.57, "unit": "mm"}
